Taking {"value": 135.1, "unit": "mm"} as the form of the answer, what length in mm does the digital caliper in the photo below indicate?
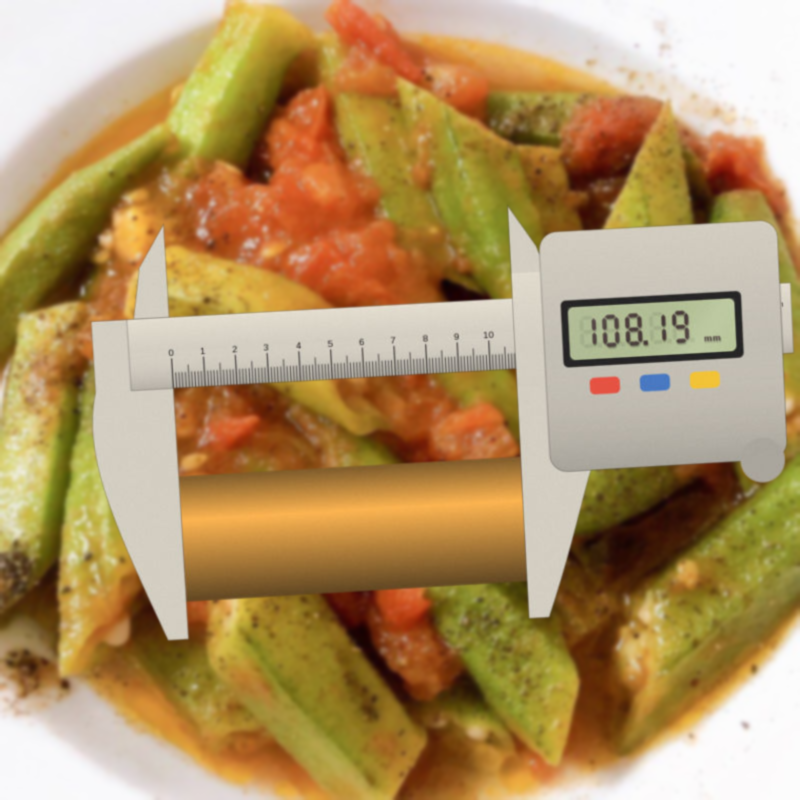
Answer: {"value": 108.19, "unit": "mm"}
